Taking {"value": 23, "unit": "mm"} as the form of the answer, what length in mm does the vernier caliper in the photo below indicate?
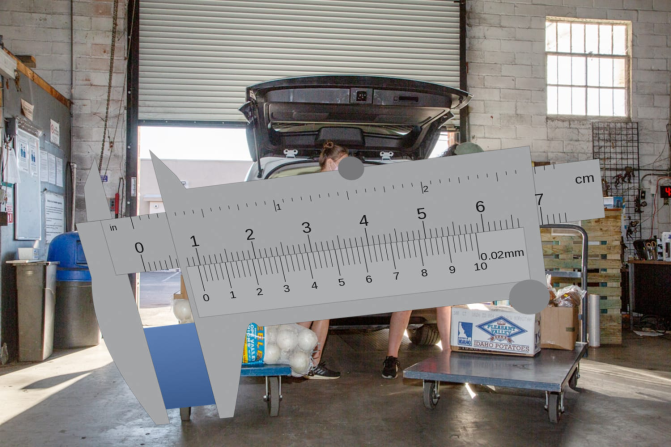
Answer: {"value": 9.6, "unit": "mm"}
